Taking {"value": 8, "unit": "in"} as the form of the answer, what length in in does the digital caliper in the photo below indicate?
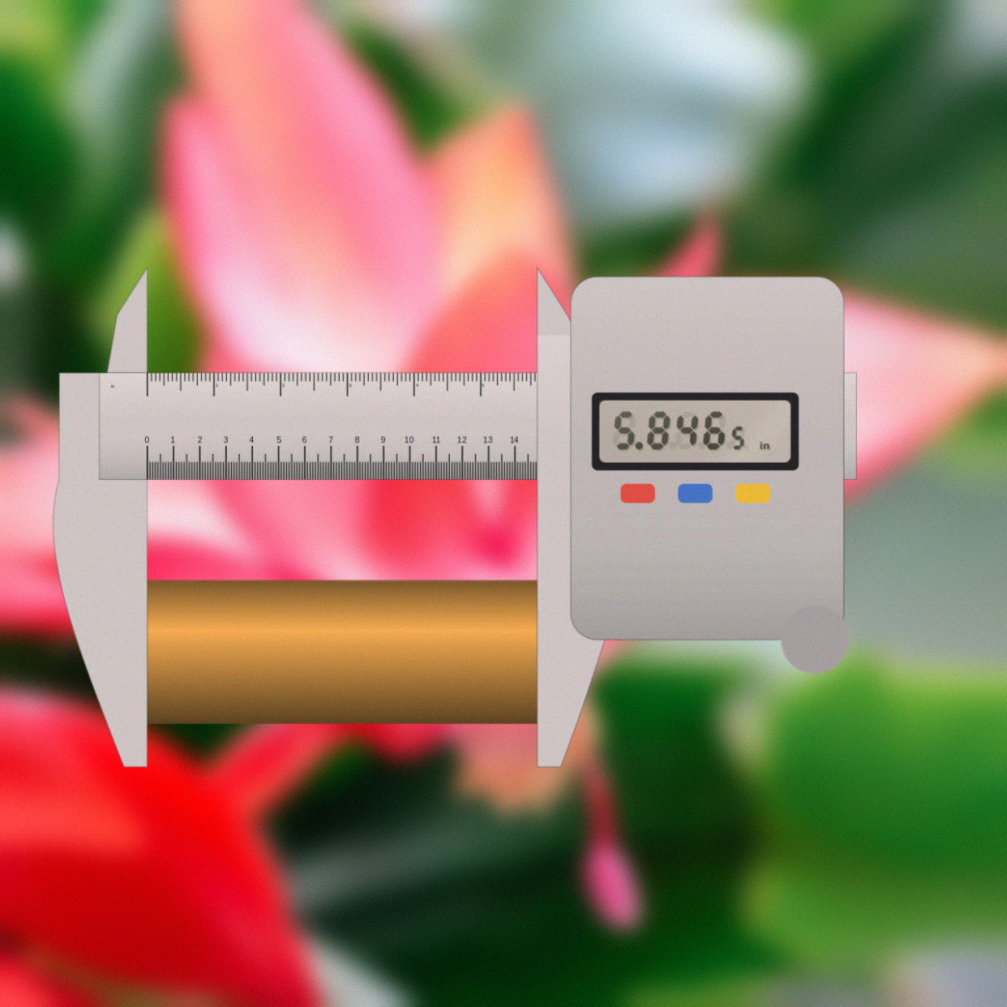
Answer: {"value": 5.8465, "unit": "in"}
